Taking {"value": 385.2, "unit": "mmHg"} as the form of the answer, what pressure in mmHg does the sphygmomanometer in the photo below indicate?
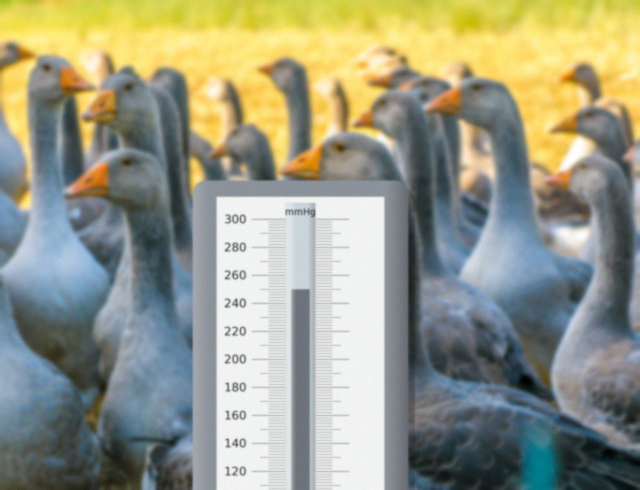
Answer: {"value": 250, "unit": "mmHg"}
